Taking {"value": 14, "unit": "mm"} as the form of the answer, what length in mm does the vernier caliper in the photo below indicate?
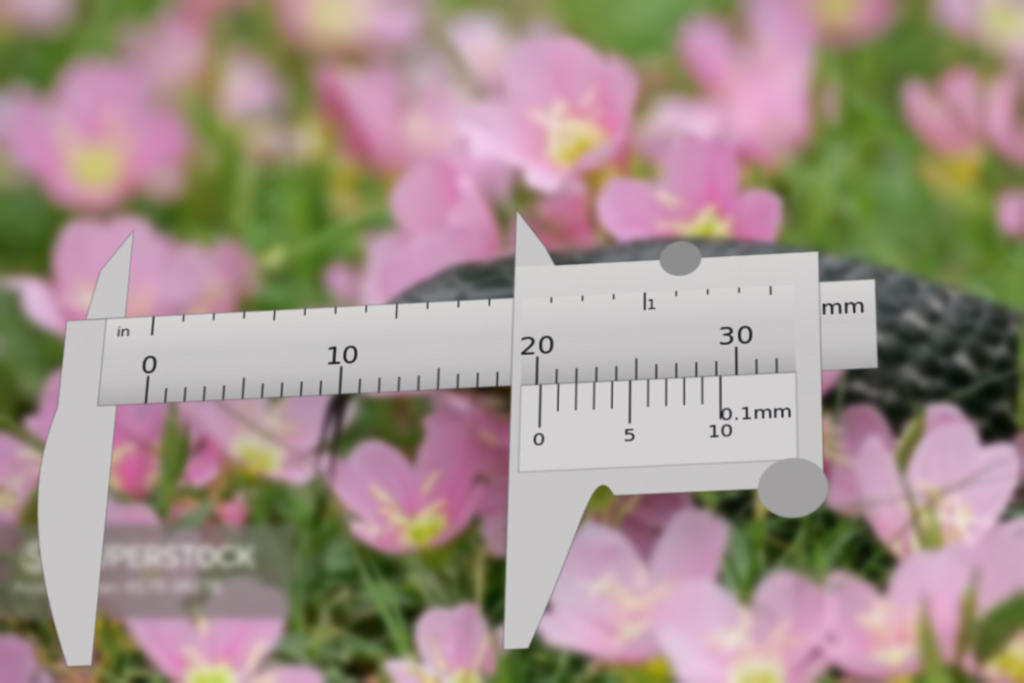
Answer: {"value": 20.2, "unit": "mm"}
